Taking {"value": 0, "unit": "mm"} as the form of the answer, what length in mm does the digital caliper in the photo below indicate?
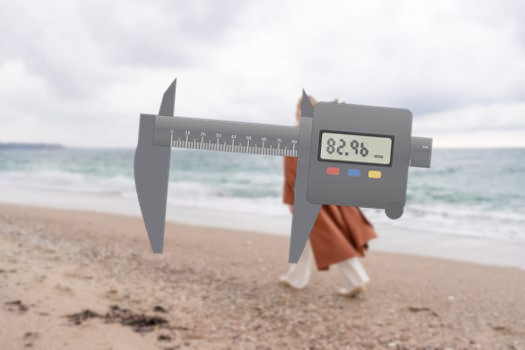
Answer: {"value": 82.96, "unit": "mm"}
